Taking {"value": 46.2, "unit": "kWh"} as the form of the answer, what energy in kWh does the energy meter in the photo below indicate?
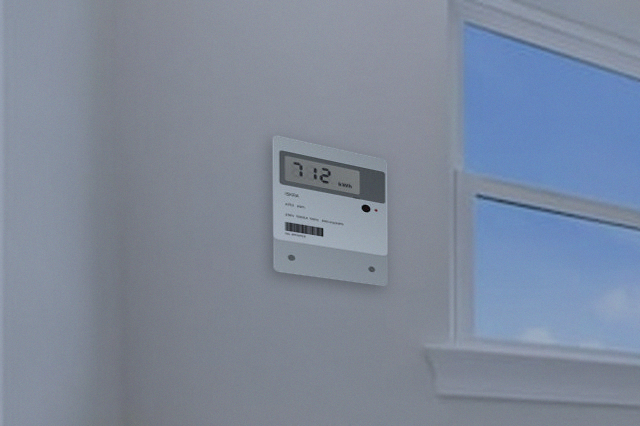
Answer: {"value": 712, "unit": "kWh"}
